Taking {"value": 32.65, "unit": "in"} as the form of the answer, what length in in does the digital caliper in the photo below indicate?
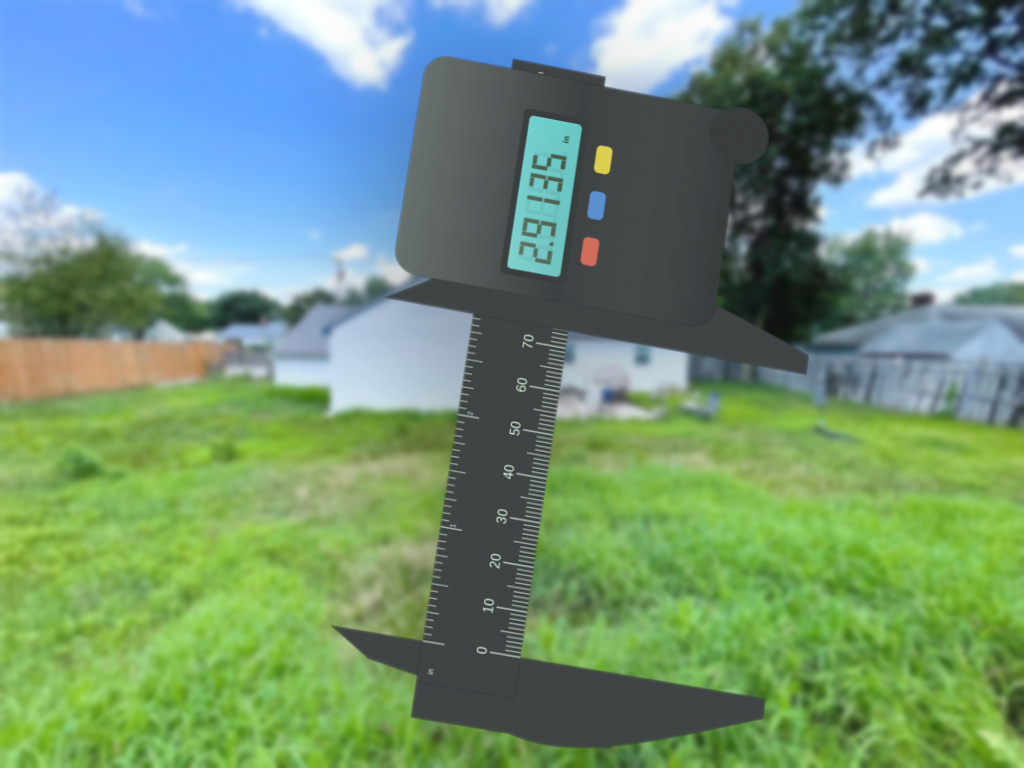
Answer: {"value": 2.9135, "unit": "in"}
